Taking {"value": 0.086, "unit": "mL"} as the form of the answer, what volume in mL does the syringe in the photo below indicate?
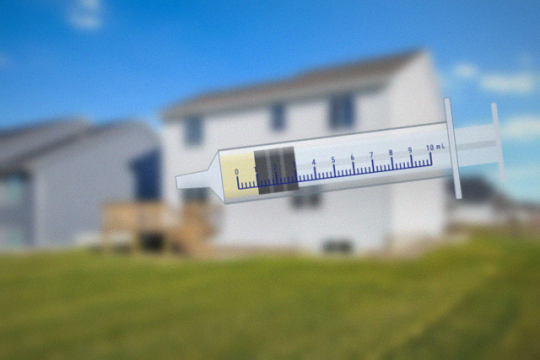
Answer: {"value": 1, "unit": "mL"}
